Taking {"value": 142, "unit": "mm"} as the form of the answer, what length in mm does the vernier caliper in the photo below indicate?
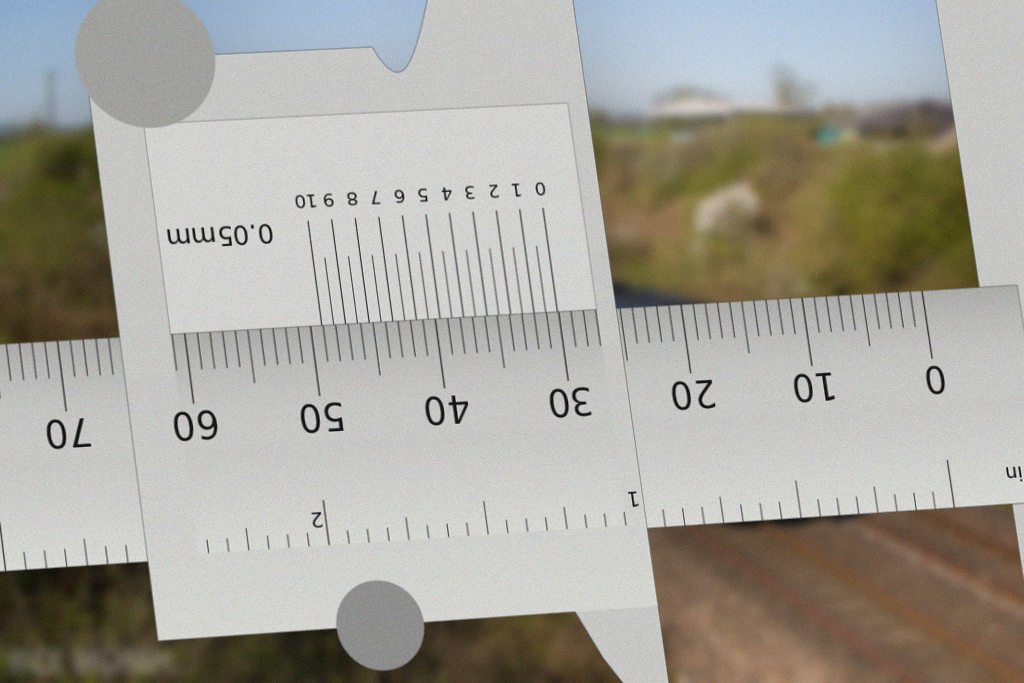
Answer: {"value": 30.1, "unit": "mm"}
